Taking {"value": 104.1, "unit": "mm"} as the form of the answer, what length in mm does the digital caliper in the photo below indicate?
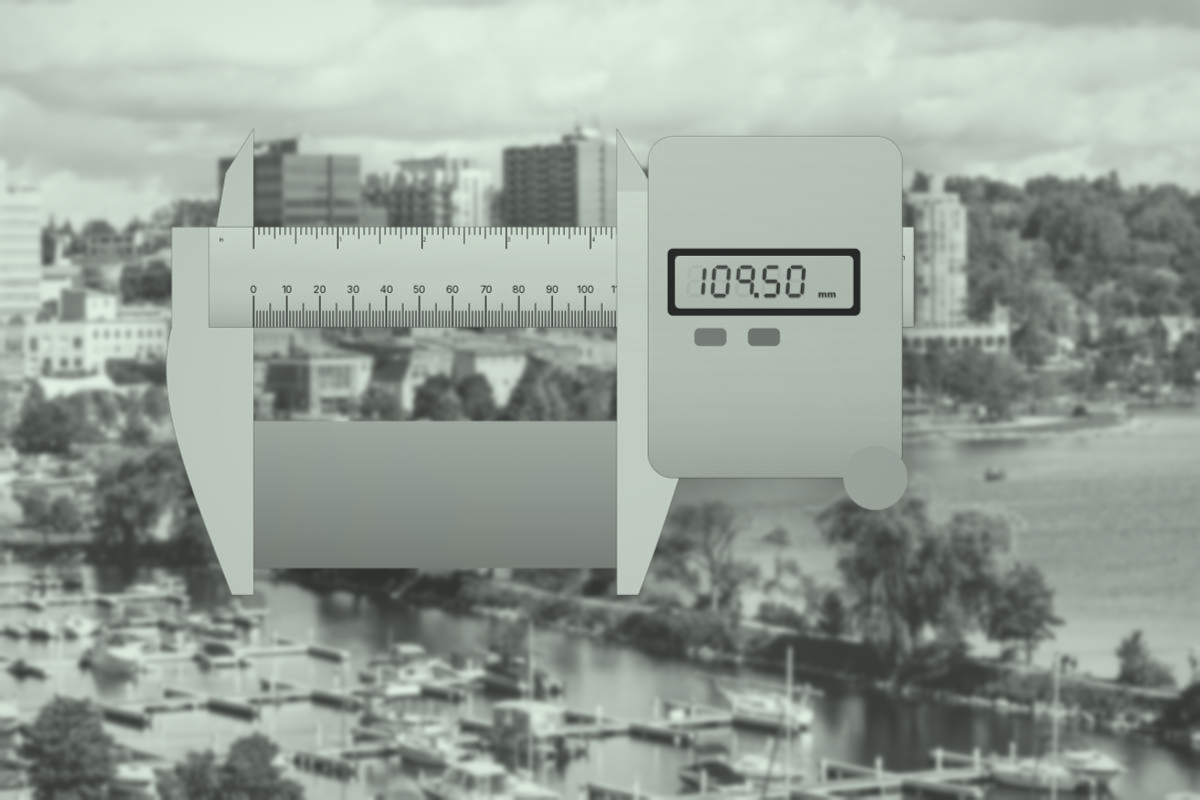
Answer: {"value": 109.50, "unit": "mm"}
